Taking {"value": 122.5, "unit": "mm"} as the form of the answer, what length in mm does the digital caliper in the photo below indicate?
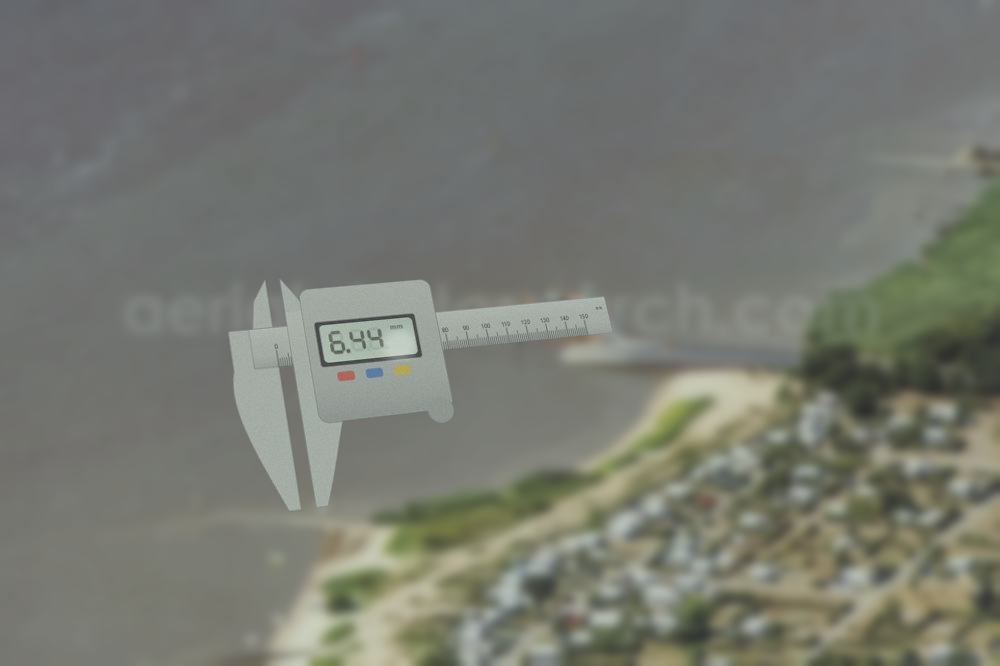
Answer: {"value": 6.44, "unit": "mm"}
